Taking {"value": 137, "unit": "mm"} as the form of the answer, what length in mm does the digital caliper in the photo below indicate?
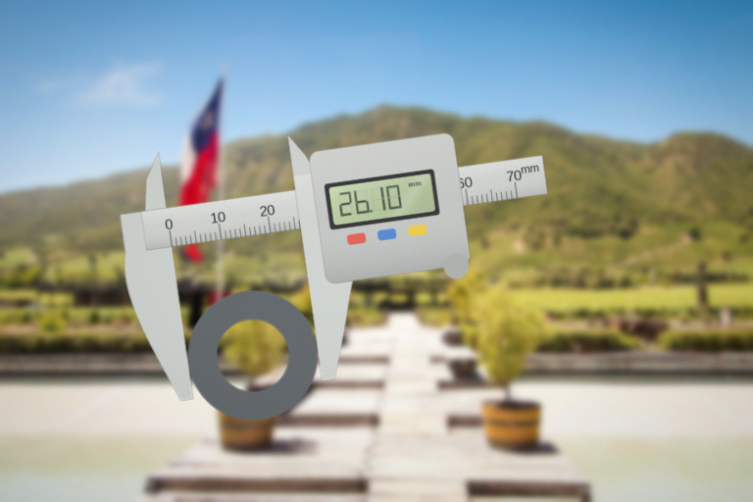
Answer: {"value": 26.10, "unit": "mm"}
